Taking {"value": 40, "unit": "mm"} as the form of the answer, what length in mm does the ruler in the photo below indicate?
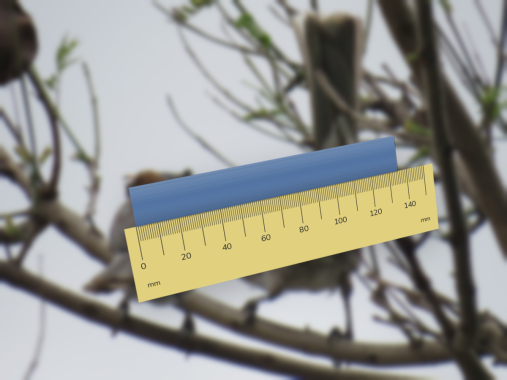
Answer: {"value": 135, "unit": "mm"}
